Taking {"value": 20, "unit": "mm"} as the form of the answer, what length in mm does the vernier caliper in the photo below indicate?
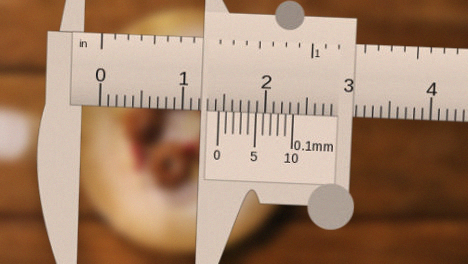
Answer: {"value": 14.4, "unit": "mm"}
